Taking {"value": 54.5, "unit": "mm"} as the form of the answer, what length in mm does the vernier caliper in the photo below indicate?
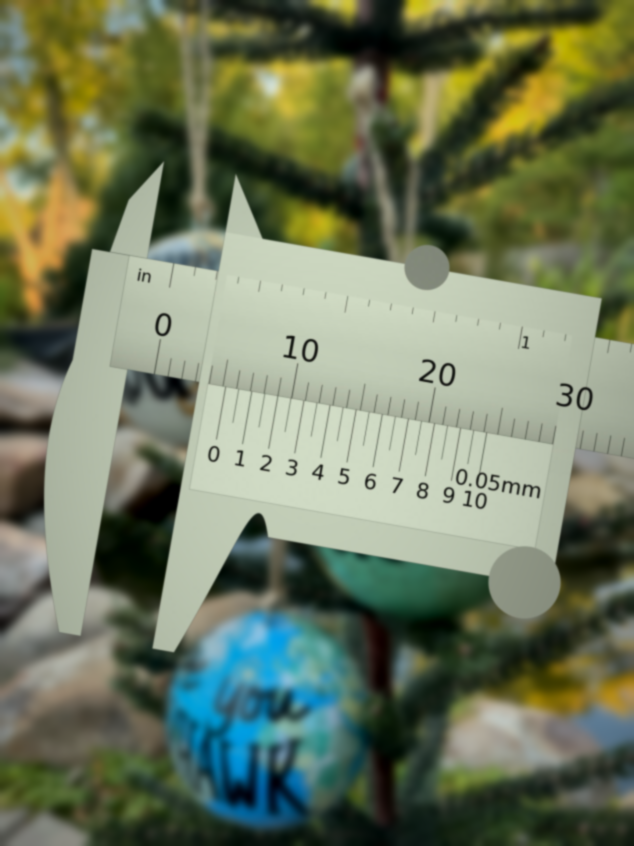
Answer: {"value": 5.2, "unit": "mm"}
